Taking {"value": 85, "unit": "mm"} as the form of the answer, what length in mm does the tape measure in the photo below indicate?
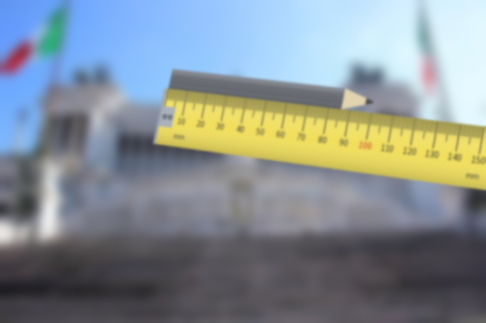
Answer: {"value": 100, "unit": "mm"}
